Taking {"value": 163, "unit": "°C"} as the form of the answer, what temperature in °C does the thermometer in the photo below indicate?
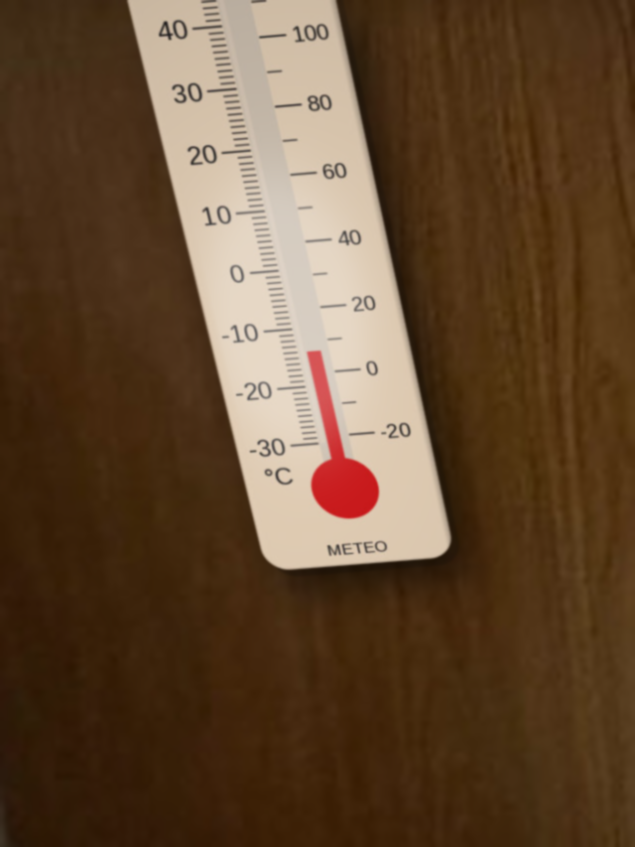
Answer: {"value": -14, "unit": "°C"}
